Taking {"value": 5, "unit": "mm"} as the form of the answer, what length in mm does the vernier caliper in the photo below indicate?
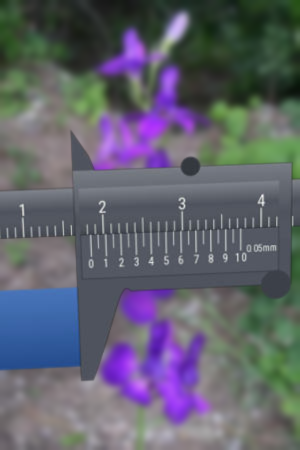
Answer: {"value": 18.4, "unit": "mm"}
